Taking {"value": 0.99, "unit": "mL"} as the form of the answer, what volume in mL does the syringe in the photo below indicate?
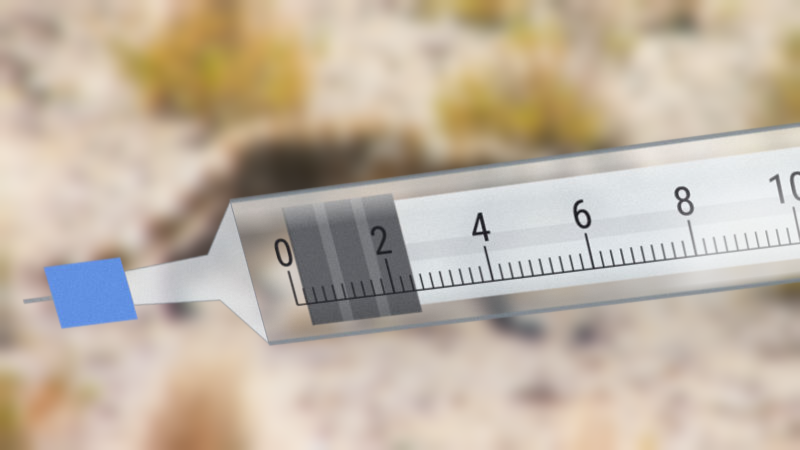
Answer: {"value": 0.2, "unit": "mL"}
